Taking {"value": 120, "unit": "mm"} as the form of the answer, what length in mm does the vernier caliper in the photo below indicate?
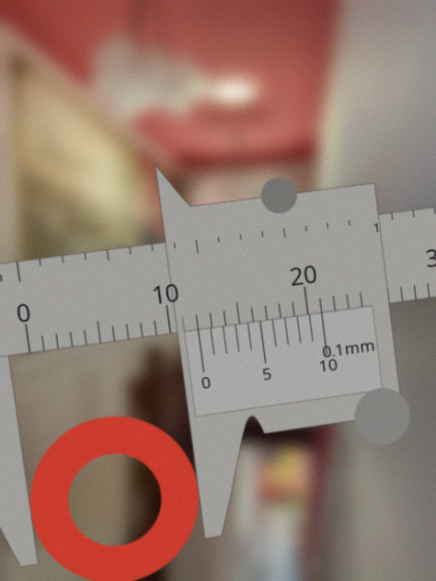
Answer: {"value": 12.0, "unit": "mm"}
